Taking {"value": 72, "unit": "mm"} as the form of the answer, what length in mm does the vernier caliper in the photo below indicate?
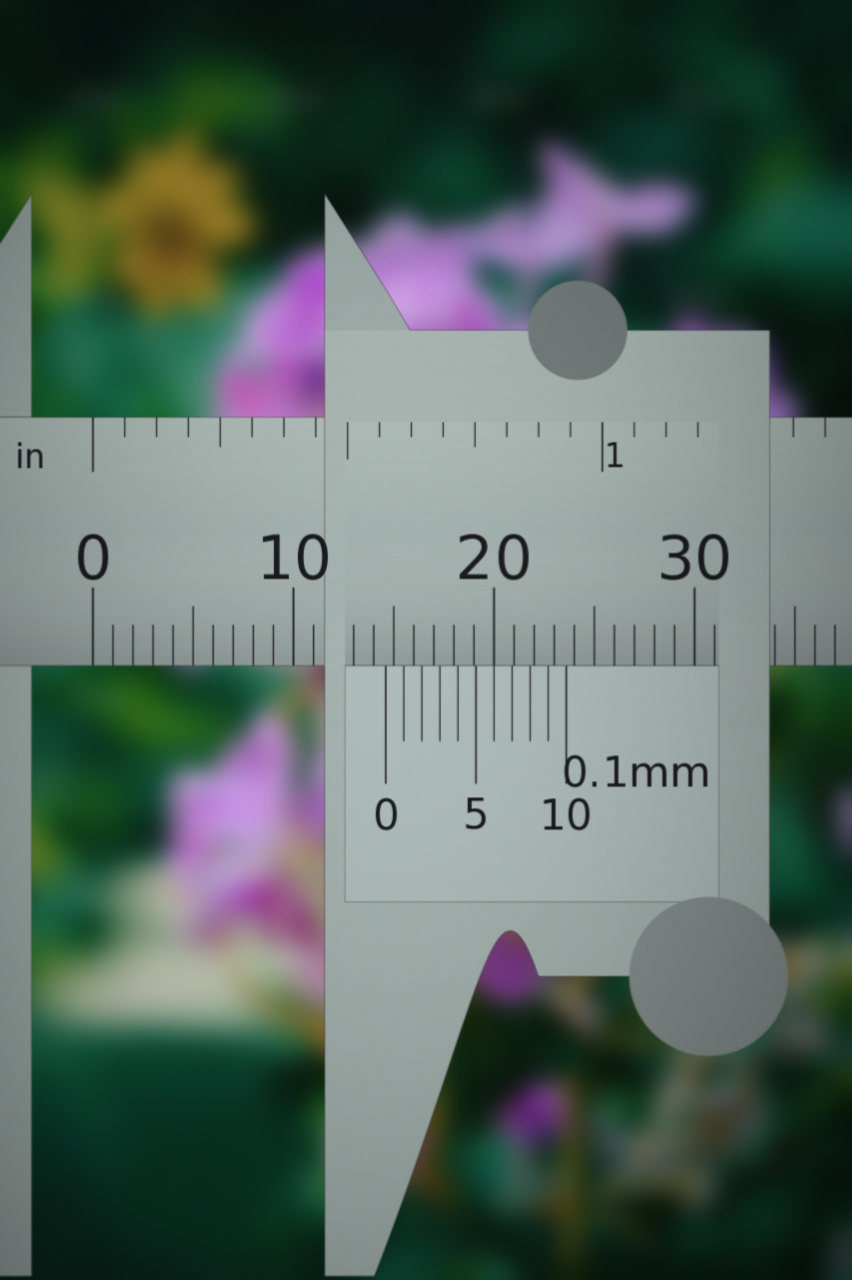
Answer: {"value": 14.6, "unit": "mm"}
